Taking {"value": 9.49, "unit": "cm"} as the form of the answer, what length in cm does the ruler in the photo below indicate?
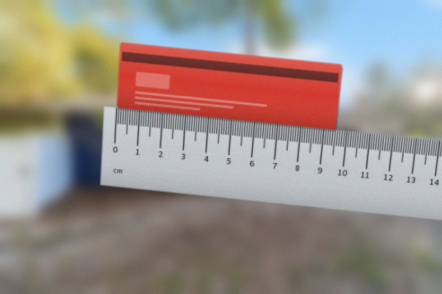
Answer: {"value": 9.5, "unit": "cm"}
